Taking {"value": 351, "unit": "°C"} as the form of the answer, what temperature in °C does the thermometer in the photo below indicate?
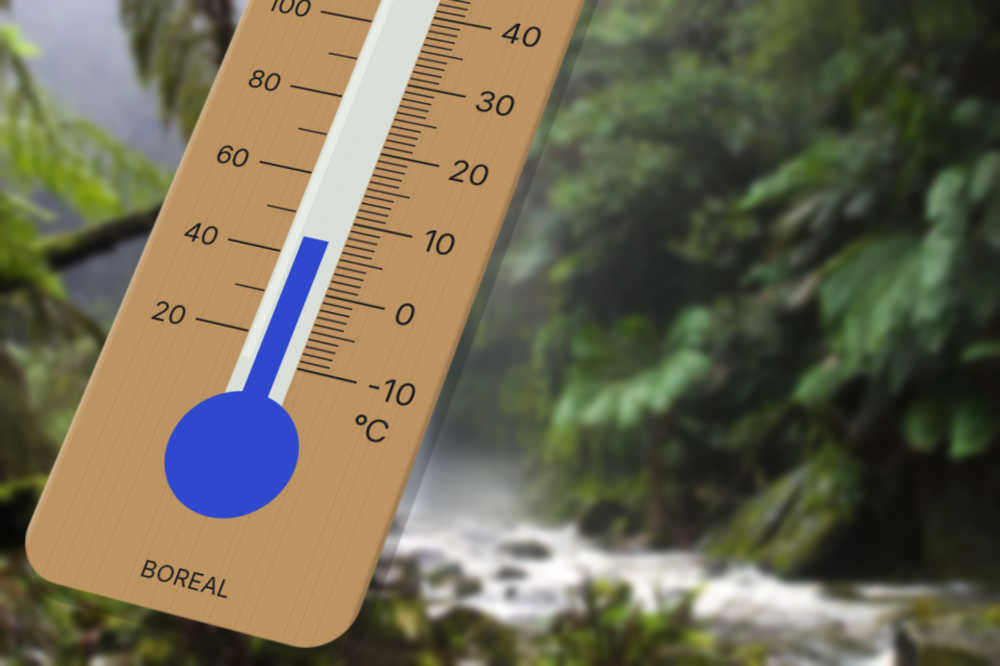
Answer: {"value": 7, "unit": "°C"}
